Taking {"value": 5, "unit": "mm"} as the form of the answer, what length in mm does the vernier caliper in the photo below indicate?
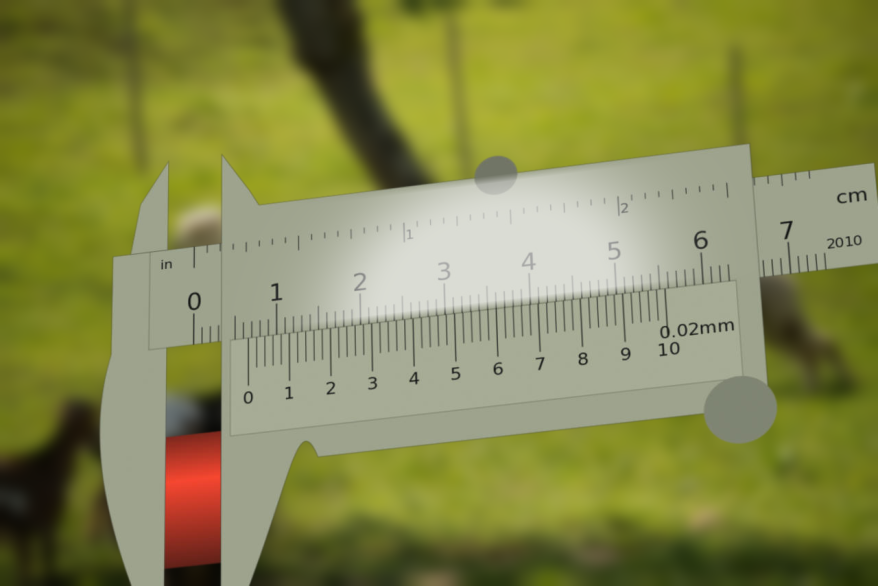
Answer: {"value": 6.6, "unit": "mm"}
